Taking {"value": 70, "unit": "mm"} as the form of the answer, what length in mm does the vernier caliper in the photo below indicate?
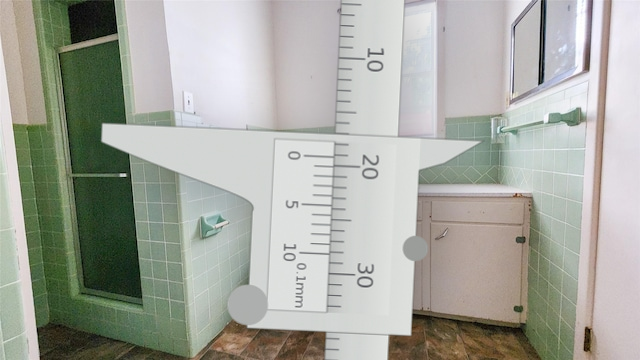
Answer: {"value": 19.2, "unit": "mm"}
